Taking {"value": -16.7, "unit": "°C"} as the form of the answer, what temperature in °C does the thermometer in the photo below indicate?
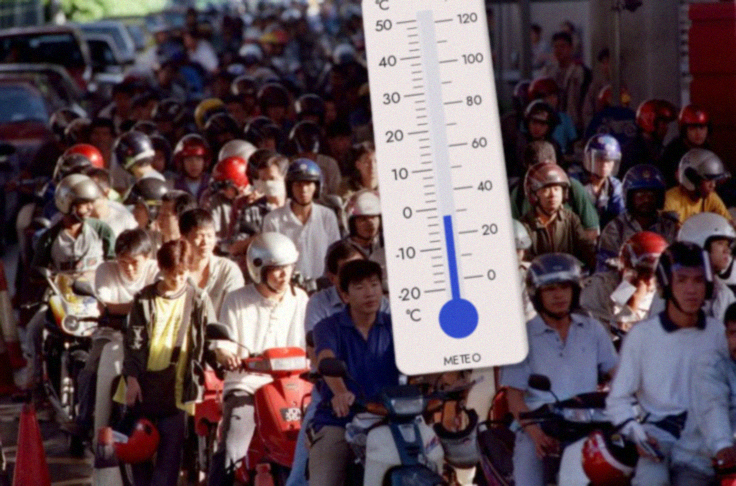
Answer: {"value": -2, "unit": "°C"}
